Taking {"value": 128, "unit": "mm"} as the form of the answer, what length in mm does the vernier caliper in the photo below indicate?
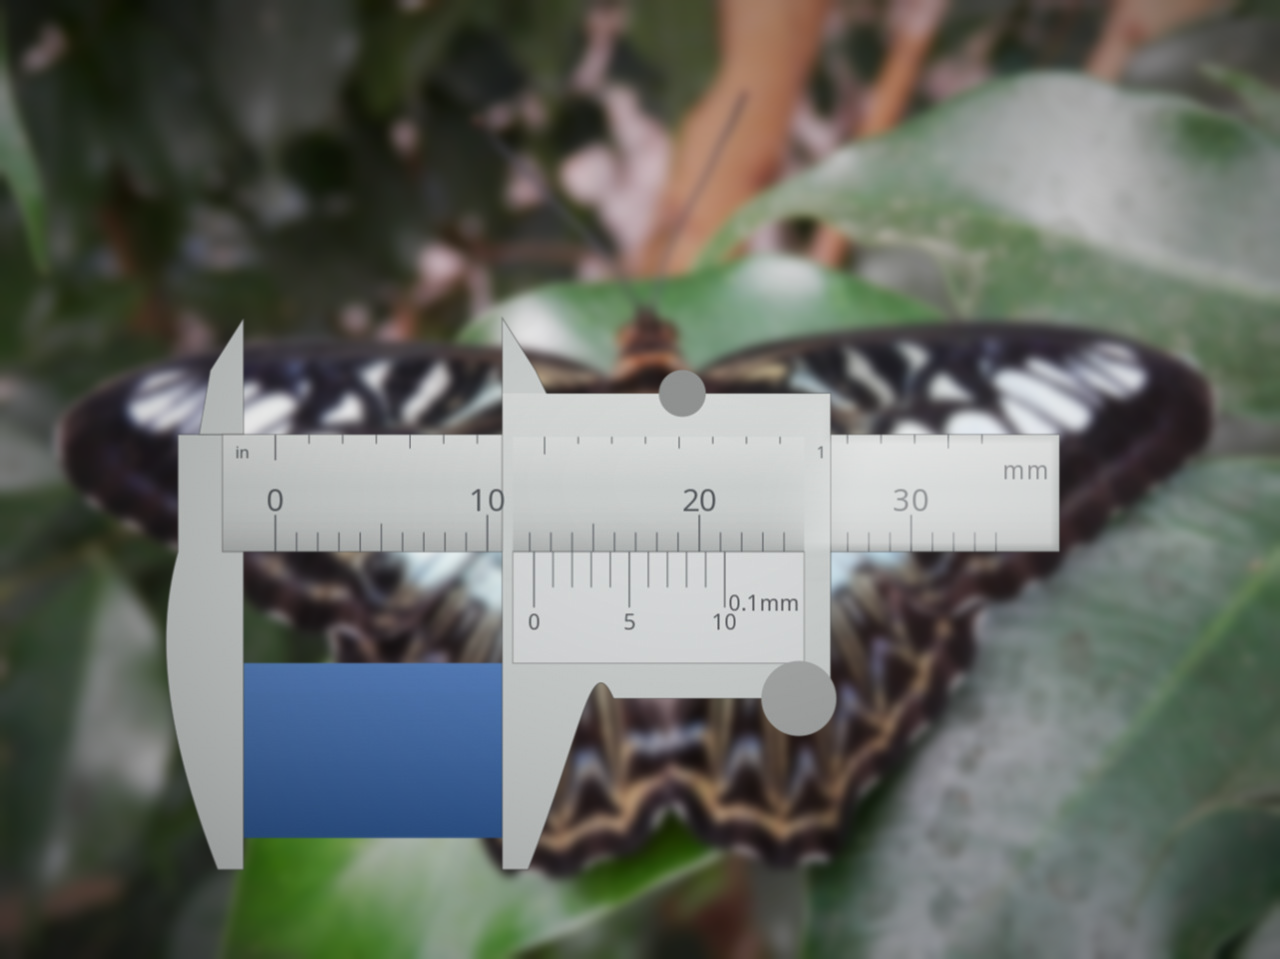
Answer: {"value": 12.2, "unit": "mm"}
